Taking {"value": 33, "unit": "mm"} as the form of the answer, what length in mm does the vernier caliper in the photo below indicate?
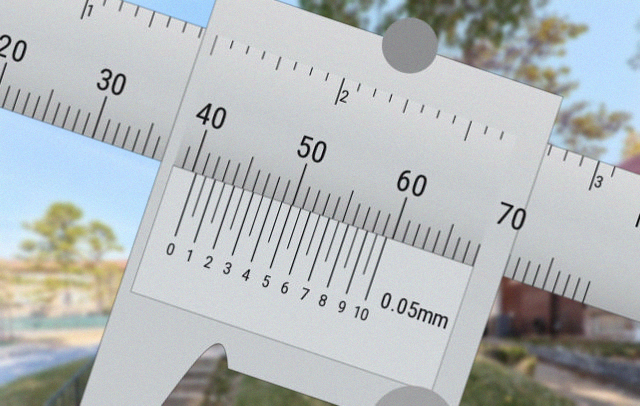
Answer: {"value": 40.4, "unit": "mm"}
